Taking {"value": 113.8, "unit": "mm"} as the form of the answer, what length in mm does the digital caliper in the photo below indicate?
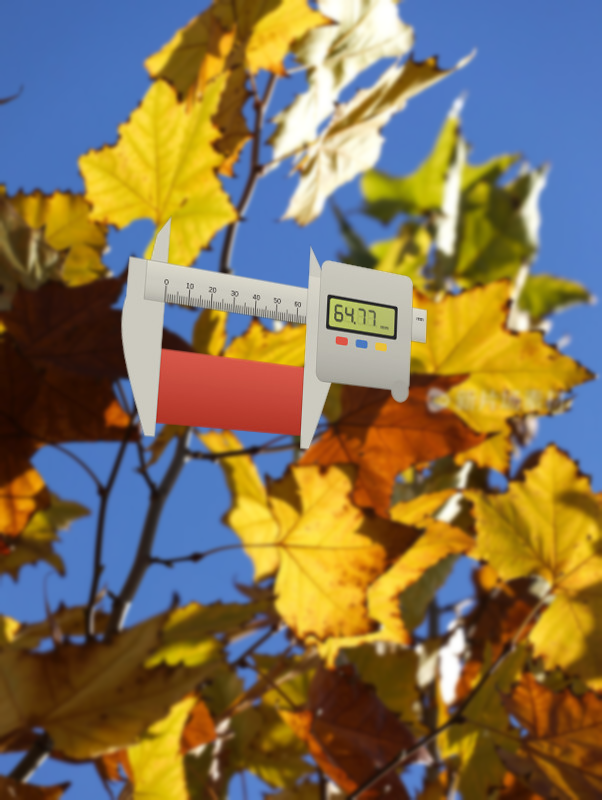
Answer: {"value": 64.77, "unit": "mm"}
